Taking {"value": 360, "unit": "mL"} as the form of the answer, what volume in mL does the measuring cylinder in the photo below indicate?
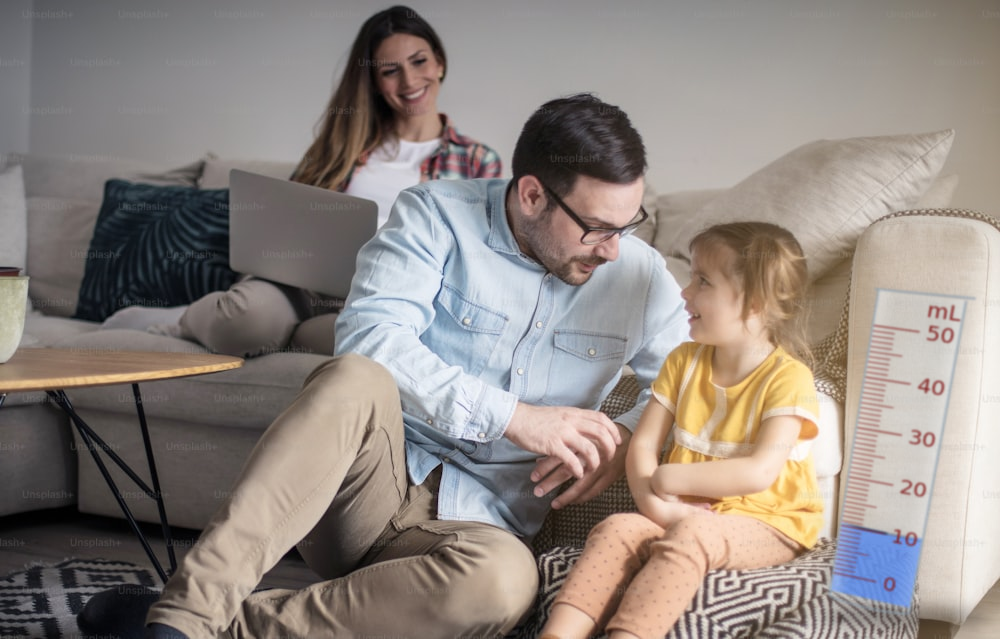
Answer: {"value": 10, "unit": "mL"}
